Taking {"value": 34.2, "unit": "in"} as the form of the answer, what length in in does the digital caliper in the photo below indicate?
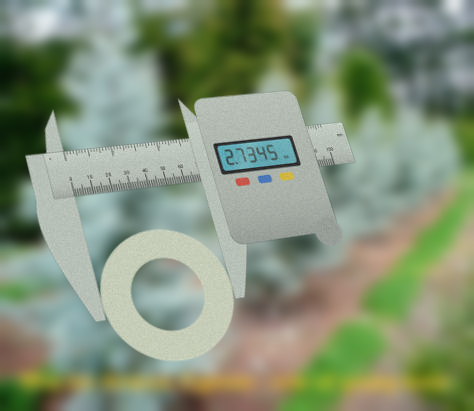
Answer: {"value": 2.7345, "unit": "in"}
